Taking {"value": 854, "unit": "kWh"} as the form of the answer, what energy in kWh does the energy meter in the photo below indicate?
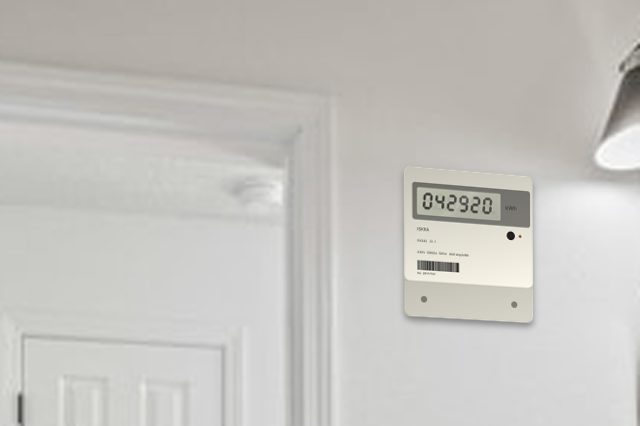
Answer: {"value": 42920, "unit": "kWh"}
